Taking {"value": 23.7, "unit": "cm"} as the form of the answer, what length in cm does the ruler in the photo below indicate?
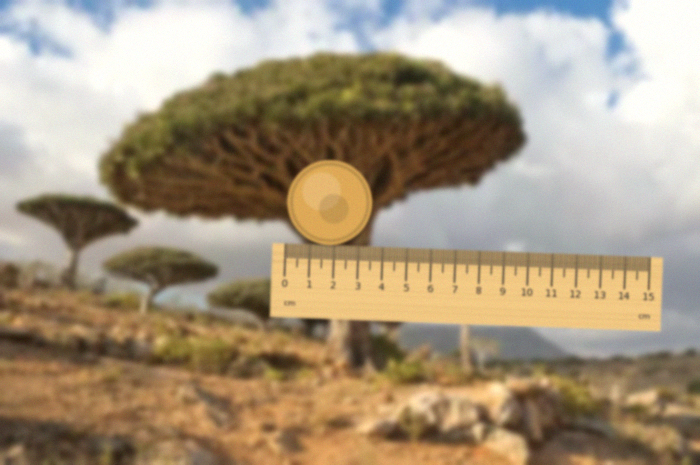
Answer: {"value": 3.5, "unit": "cm"}
